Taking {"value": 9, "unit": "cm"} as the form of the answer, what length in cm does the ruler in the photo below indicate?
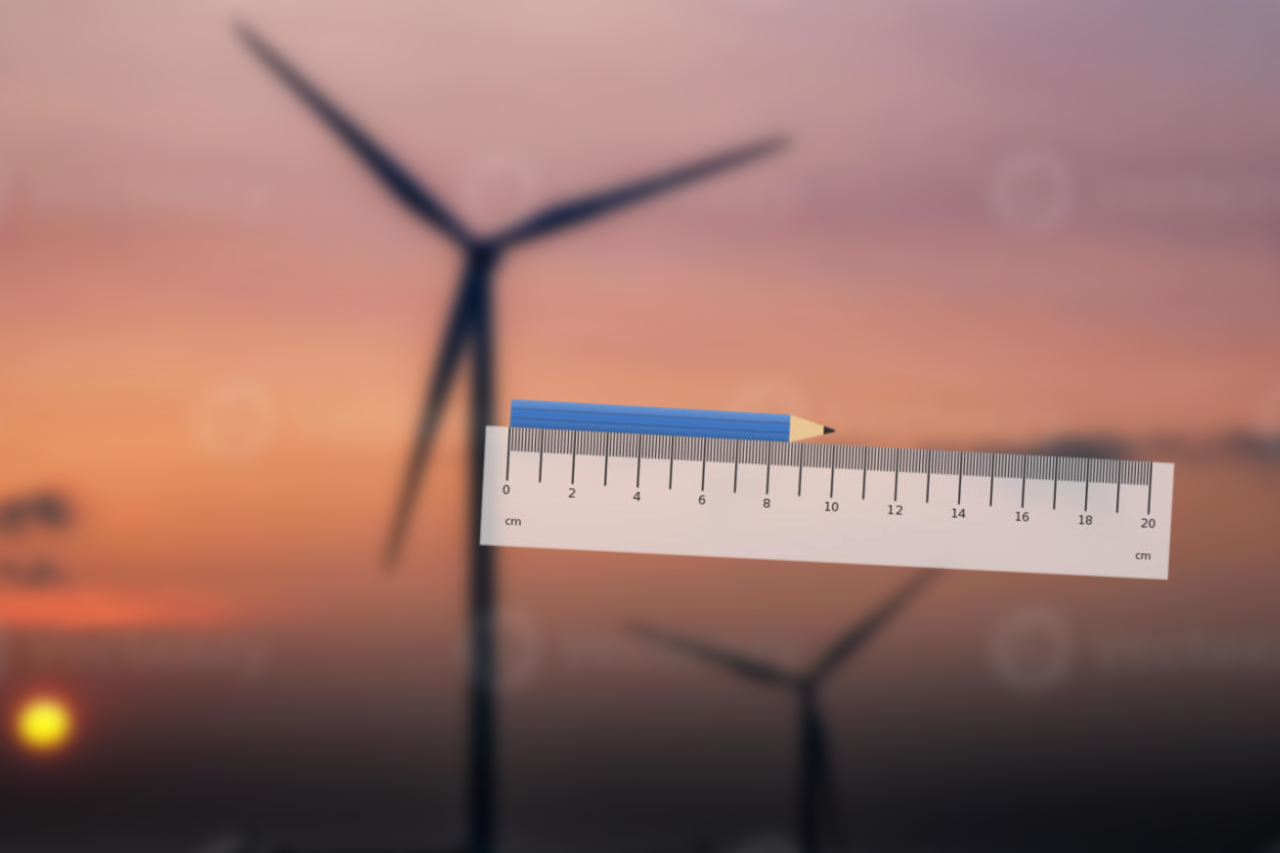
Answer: {"value": 10, "unit": "cm"}
